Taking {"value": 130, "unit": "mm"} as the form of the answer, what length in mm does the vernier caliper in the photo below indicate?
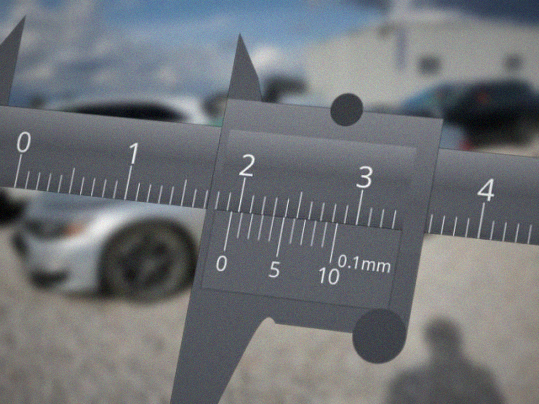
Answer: {"value": 19.4, "unit": "mm"}
